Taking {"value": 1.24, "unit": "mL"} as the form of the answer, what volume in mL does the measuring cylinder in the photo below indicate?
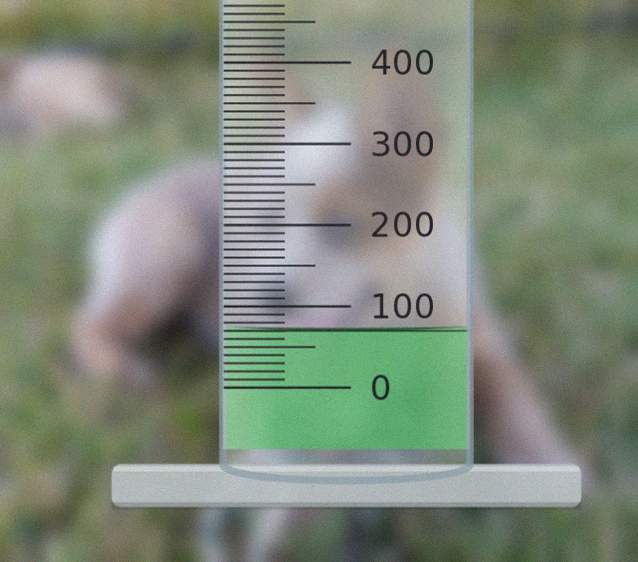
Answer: {"value": 70, "unit": "mL"}
